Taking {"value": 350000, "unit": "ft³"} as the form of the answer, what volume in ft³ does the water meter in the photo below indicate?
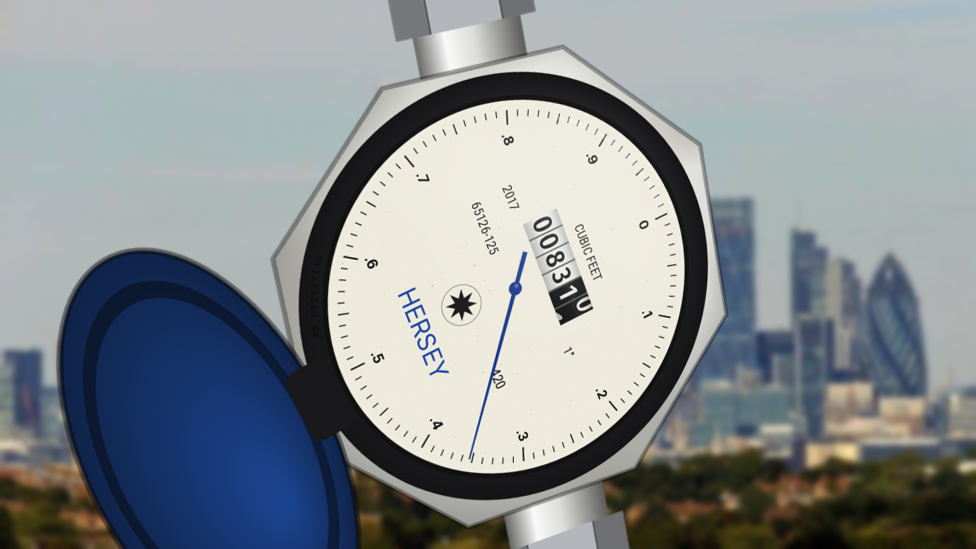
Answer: {"value": 8310.35, "unit": "ft³"}
